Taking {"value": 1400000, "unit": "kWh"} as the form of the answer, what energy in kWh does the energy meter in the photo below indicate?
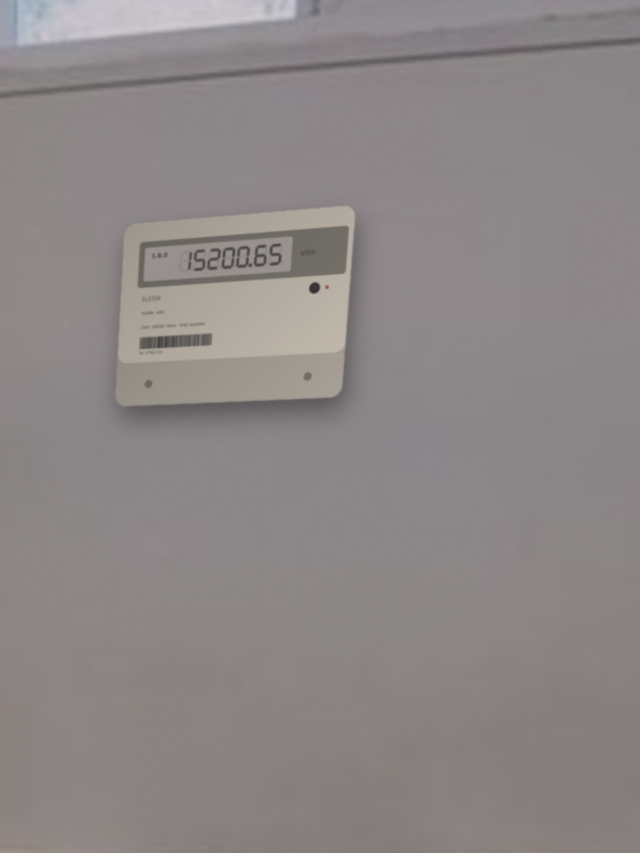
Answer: {"value": 15200.65, "unit": "kWh"}
